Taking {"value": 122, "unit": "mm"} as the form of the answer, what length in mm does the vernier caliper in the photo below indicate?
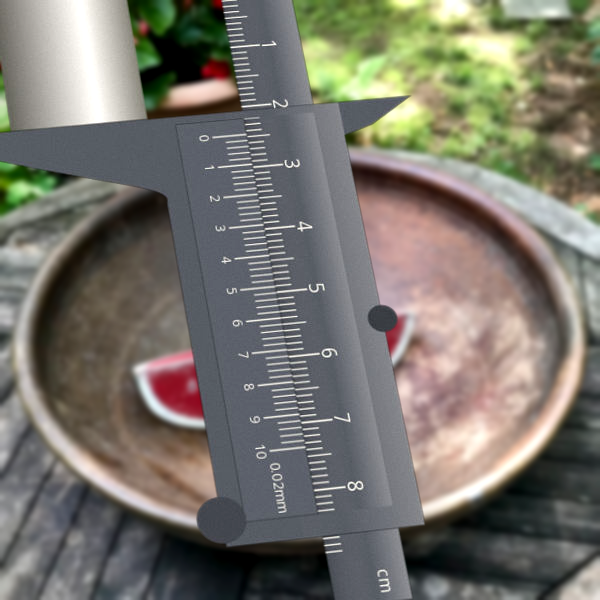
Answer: {"value": 24.6, "unit": "mm"}
